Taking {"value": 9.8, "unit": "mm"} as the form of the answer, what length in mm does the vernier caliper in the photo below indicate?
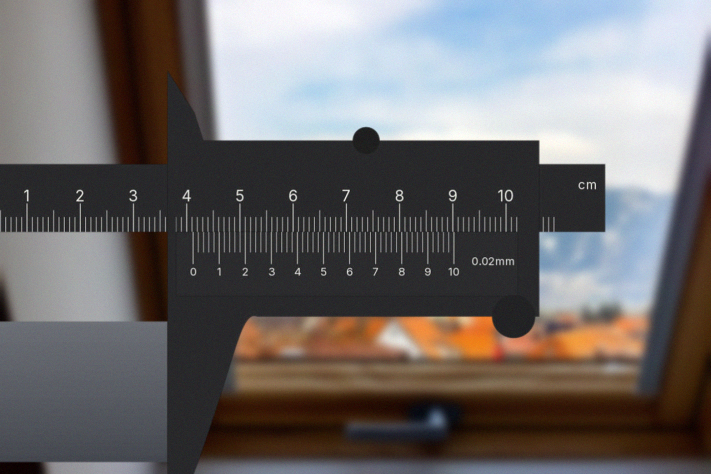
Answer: {"value": 41.2, "unit": "mm"}
